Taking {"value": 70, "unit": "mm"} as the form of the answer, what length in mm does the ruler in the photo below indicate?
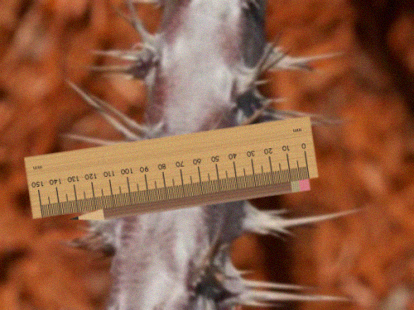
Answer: {"value": 135, "unit": "mm"}
